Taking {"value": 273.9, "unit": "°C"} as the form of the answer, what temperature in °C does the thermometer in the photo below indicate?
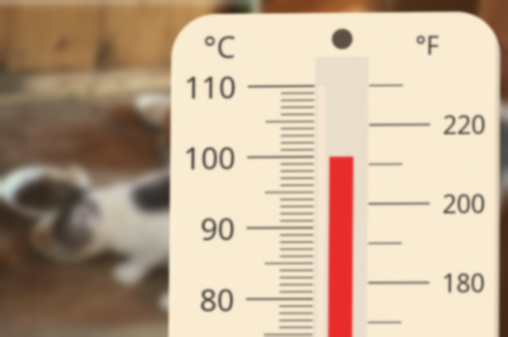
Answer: {"value": 100, "unit": "°C"}
